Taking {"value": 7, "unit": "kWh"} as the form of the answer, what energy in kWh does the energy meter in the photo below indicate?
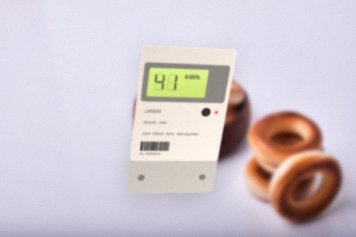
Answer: {"value": 41, "unit": "kWh"}
